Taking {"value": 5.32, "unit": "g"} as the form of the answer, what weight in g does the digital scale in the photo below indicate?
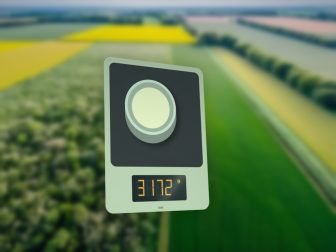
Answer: {"value": 3172, "unit": "g"}
